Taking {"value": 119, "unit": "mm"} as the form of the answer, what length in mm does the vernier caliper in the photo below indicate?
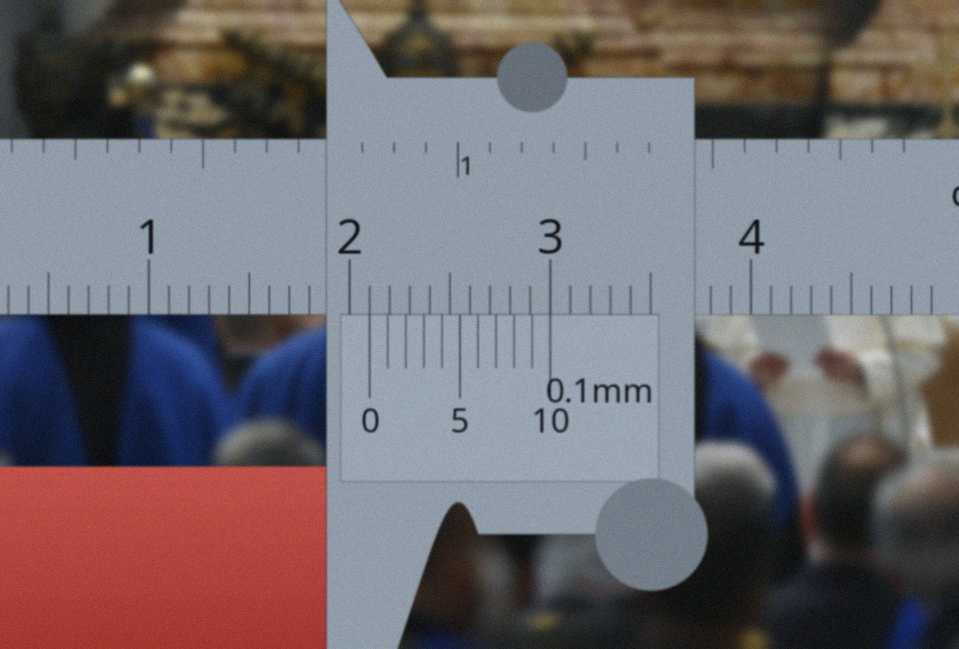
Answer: {"value": 21.0, "unit": "mm"}
